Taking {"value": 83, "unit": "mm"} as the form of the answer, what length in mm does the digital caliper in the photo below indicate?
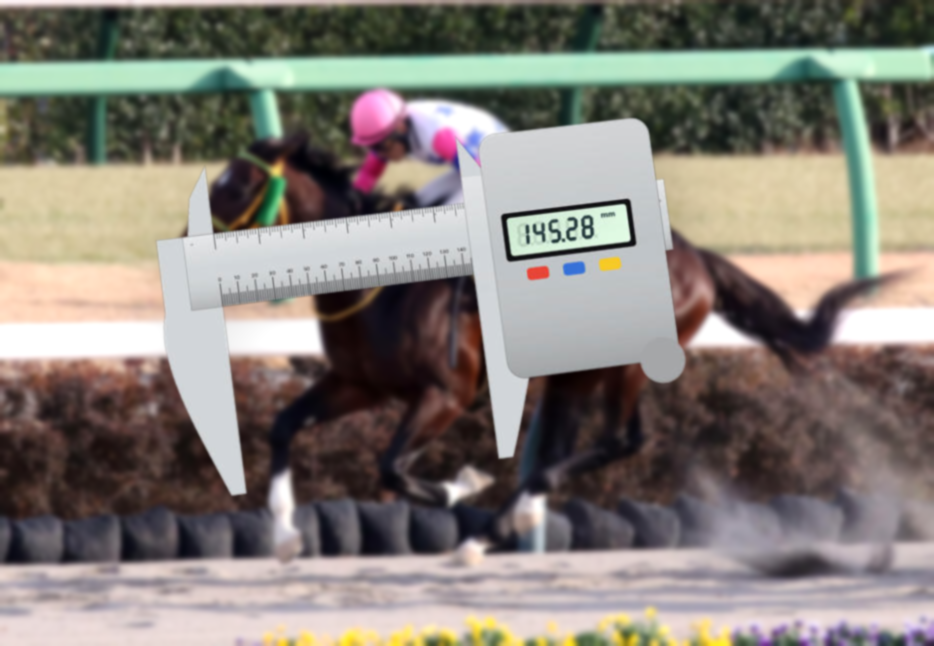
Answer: {"value": 145.28, "unit": "mm"}
